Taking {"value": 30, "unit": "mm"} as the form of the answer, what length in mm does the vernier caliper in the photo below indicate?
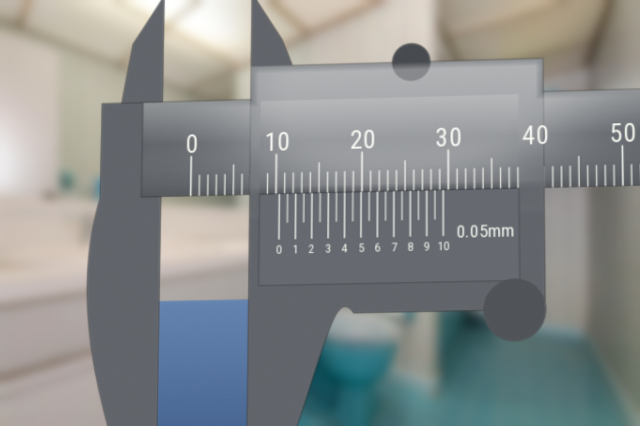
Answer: {"value": 10.4, "unit": "mm"}
